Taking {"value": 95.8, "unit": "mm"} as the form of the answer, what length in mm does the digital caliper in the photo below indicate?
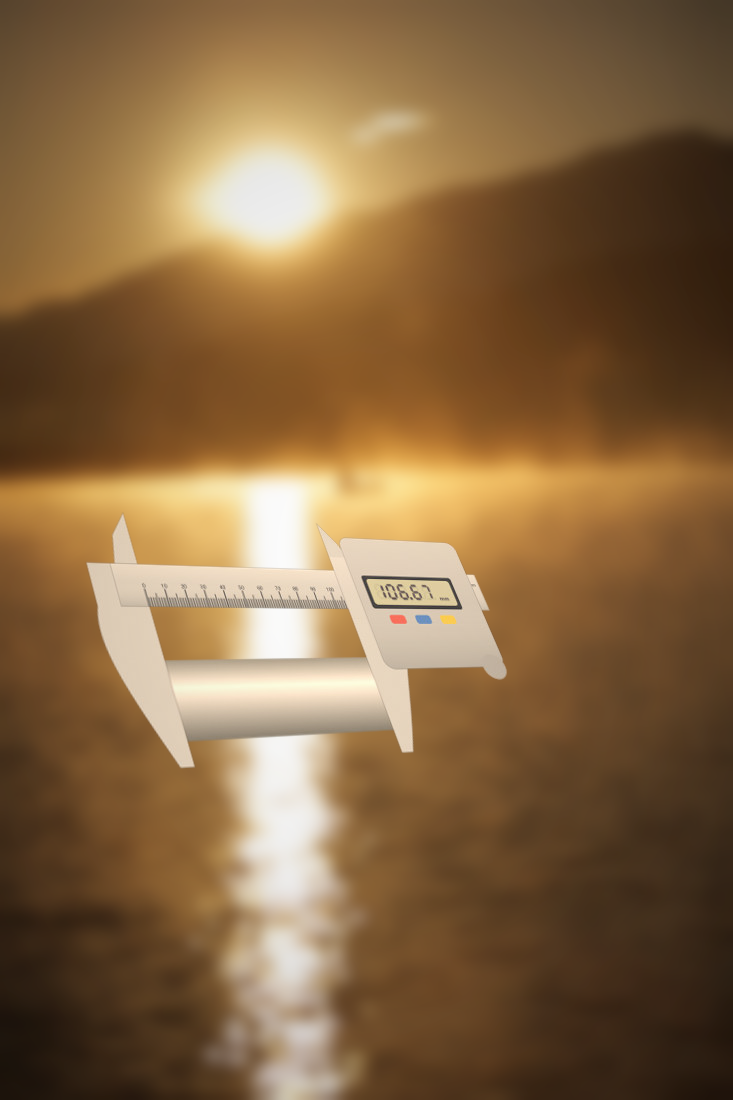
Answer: {"value": 106.67, "unit": "mm"}
